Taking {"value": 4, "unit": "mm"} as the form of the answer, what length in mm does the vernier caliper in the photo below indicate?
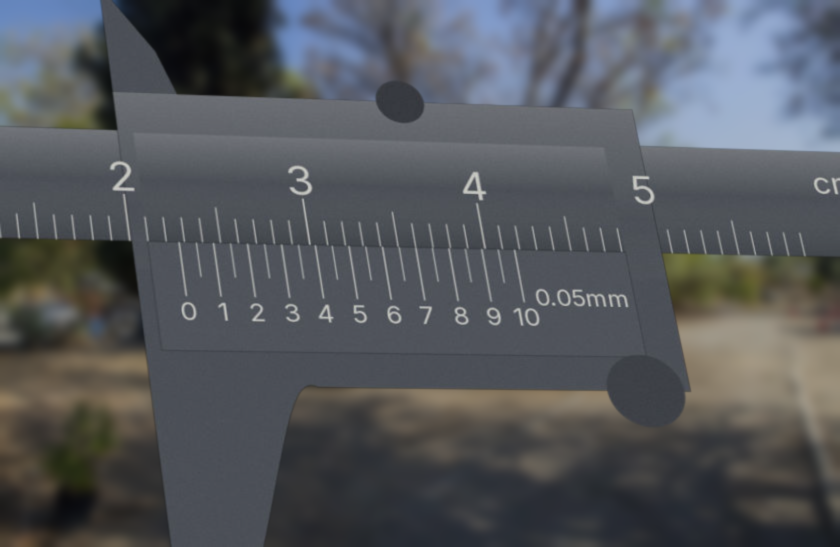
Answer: {"value": 22.7, "unit": "mm"}
